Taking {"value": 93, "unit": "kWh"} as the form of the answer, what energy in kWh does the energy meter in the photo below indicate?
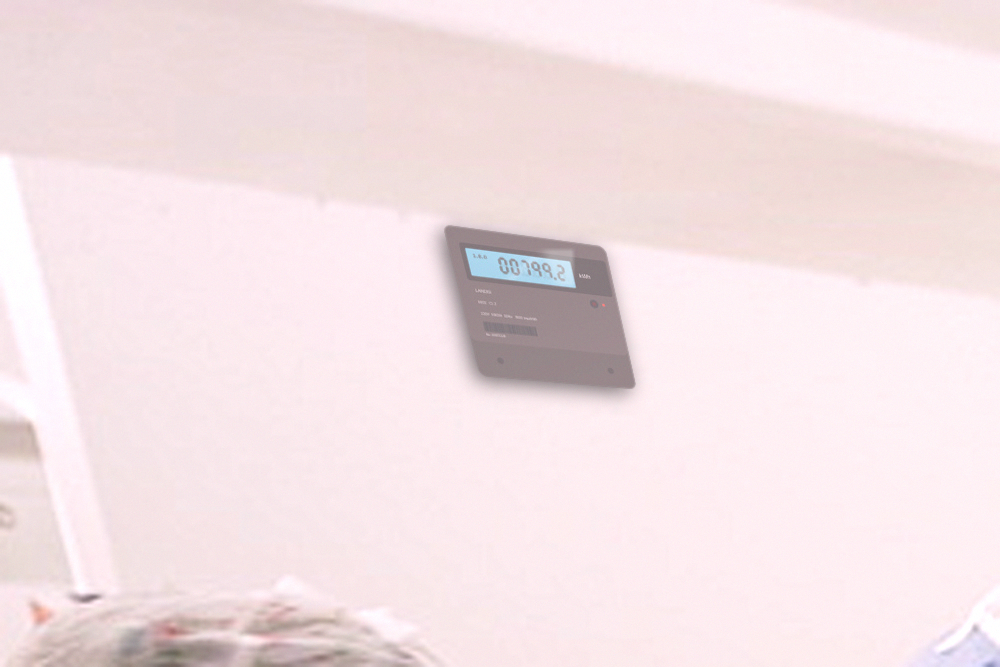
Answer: {"value": 799.2, "unit": "kWh"}
